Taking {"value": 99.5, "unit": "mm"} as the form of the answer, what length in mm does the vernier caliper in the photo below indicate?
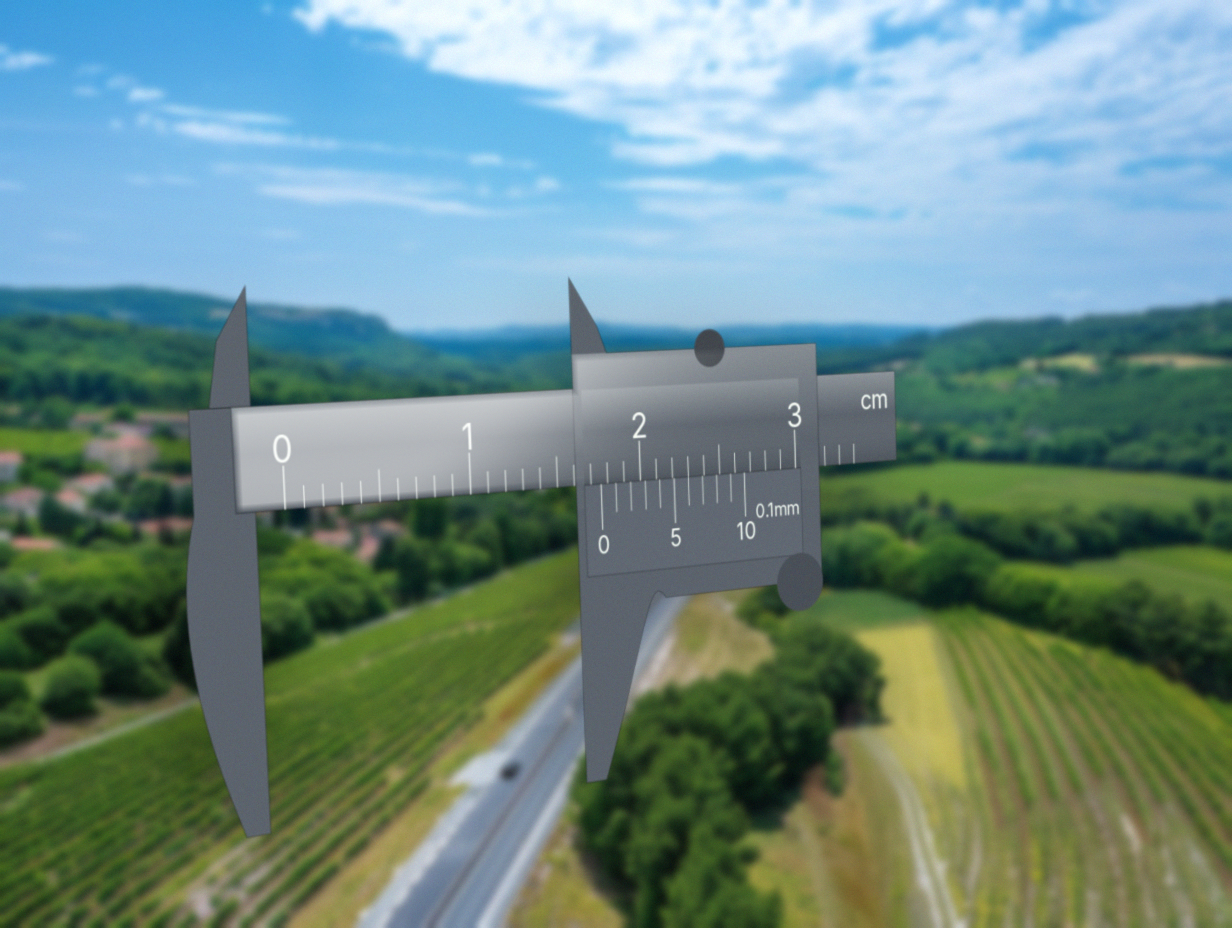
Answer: {"value": 17.6, "unit": "mm"}
